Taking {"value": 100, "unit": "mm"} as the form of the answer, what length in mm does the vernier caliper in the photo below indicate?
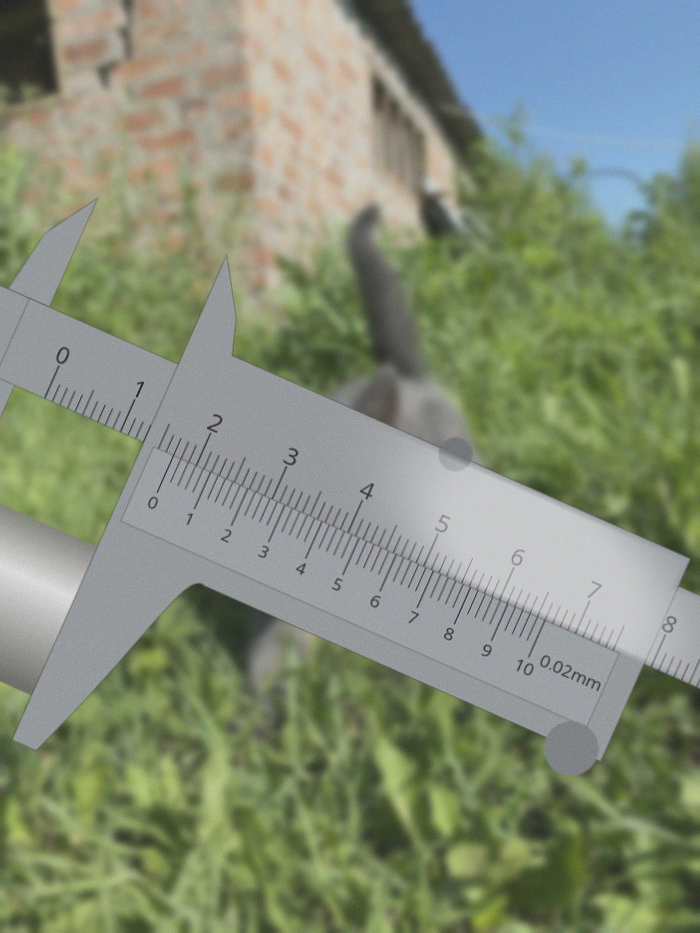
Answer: {"value": 17.0, "unit": "mm"}
